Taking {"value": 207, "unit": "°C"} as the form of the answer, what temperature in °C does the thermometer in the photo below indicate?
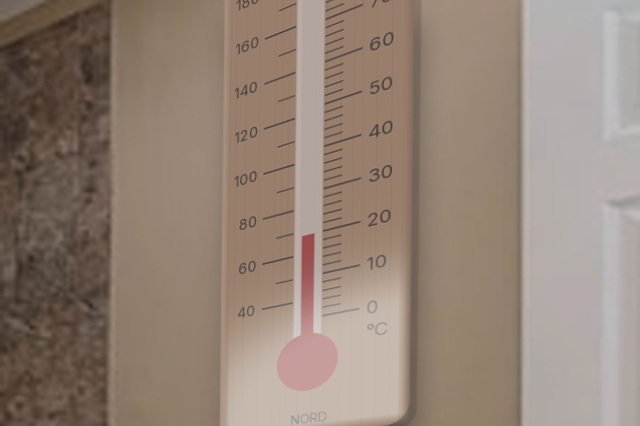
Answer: {"value": 20, "unit": "°C"}
